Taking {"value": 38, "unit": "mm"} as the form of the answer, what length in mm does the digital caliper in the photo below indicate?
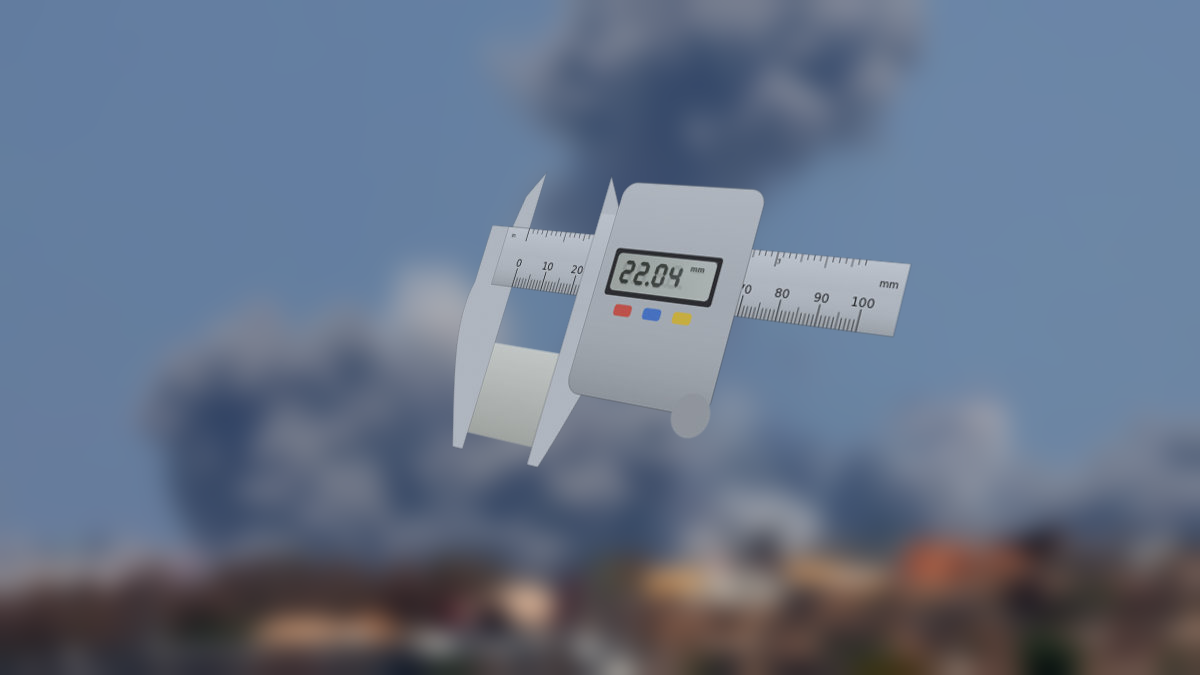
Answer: {"value": 22.04, "unit": "mm"}
